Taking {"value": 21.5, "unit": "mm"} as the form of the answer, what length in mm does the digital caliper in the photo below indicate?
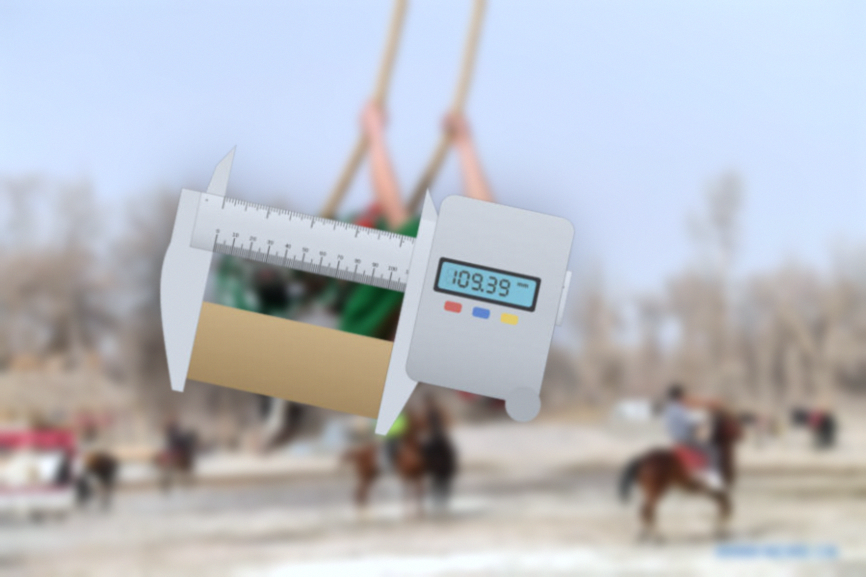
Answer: {"value": 109.39, "unit": "mm"}
